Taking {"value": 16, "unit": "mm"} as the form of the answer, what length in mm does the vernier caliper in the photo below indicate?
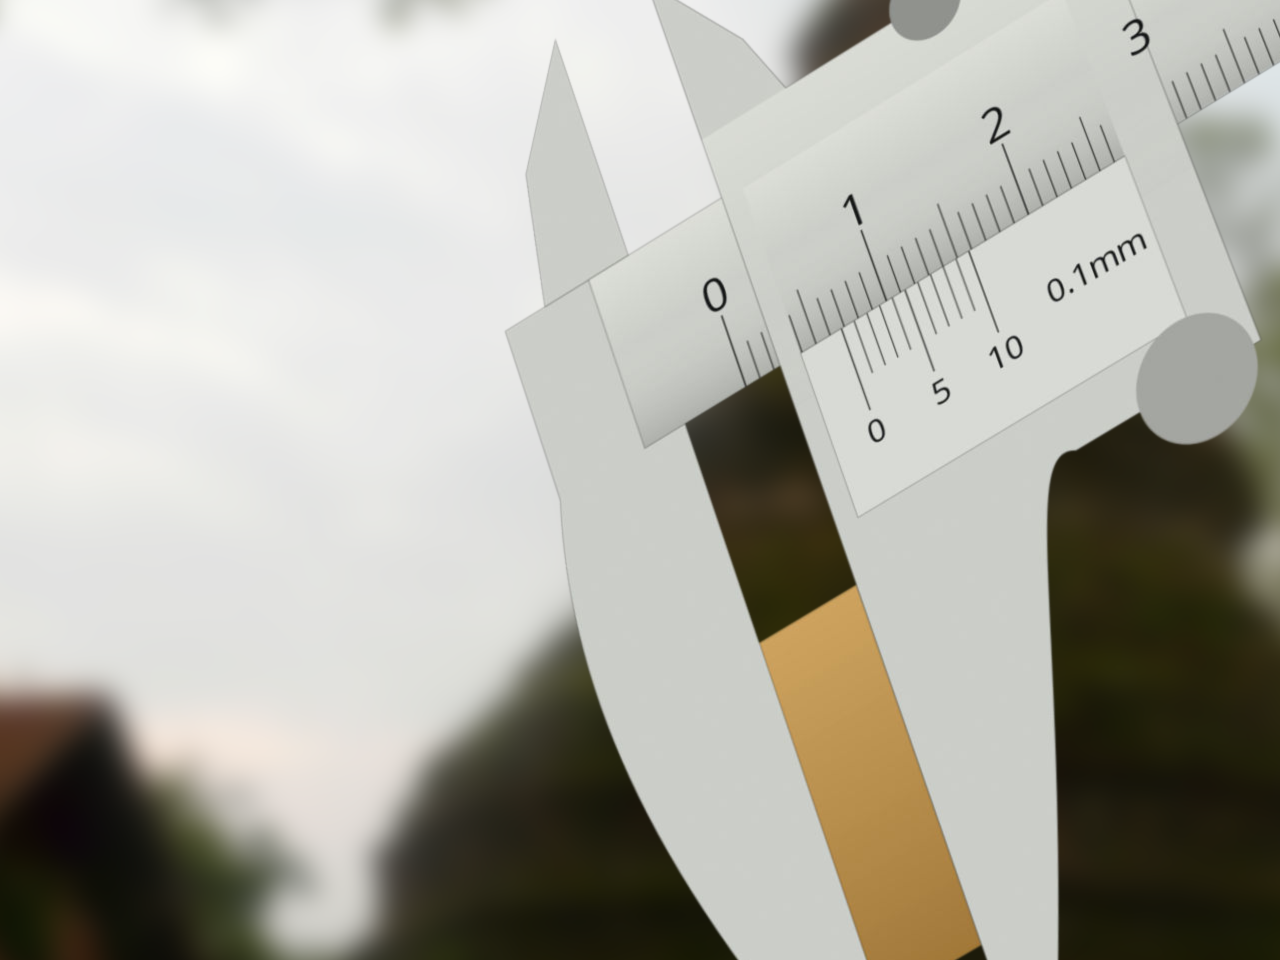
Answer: {"value": 6.8, "unit": "mm"}
